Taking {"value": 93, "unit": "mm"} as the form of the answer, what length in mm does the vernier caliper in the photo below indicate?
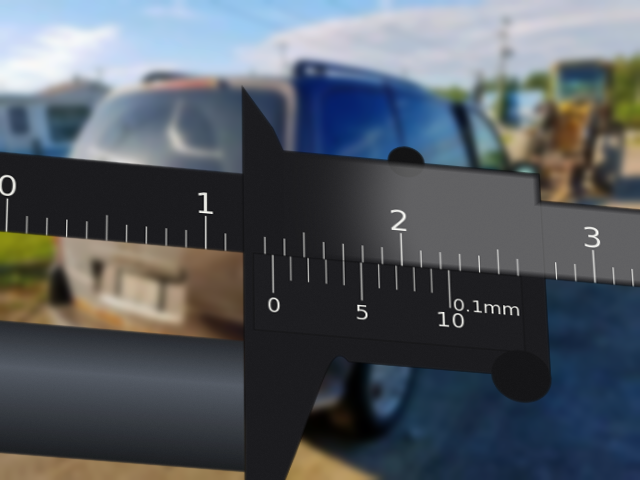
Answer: {"value": 13.4, "unit": "mm"}
